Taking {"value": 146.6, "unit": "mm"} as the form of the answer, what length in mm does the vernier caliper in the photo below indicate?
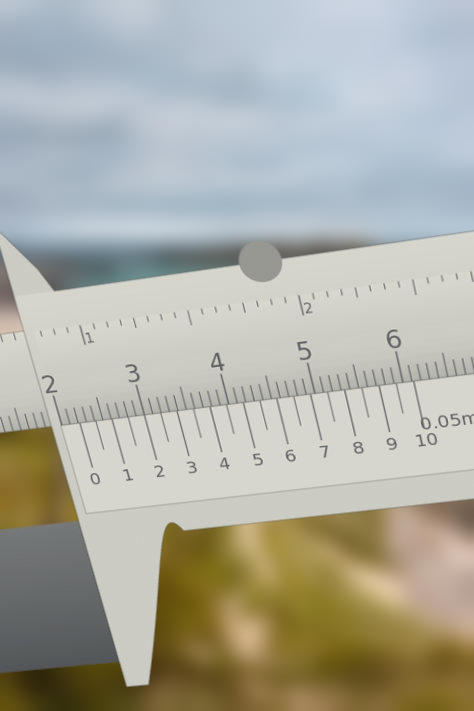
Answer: {"value": 22.2, "unit": "mm"}
